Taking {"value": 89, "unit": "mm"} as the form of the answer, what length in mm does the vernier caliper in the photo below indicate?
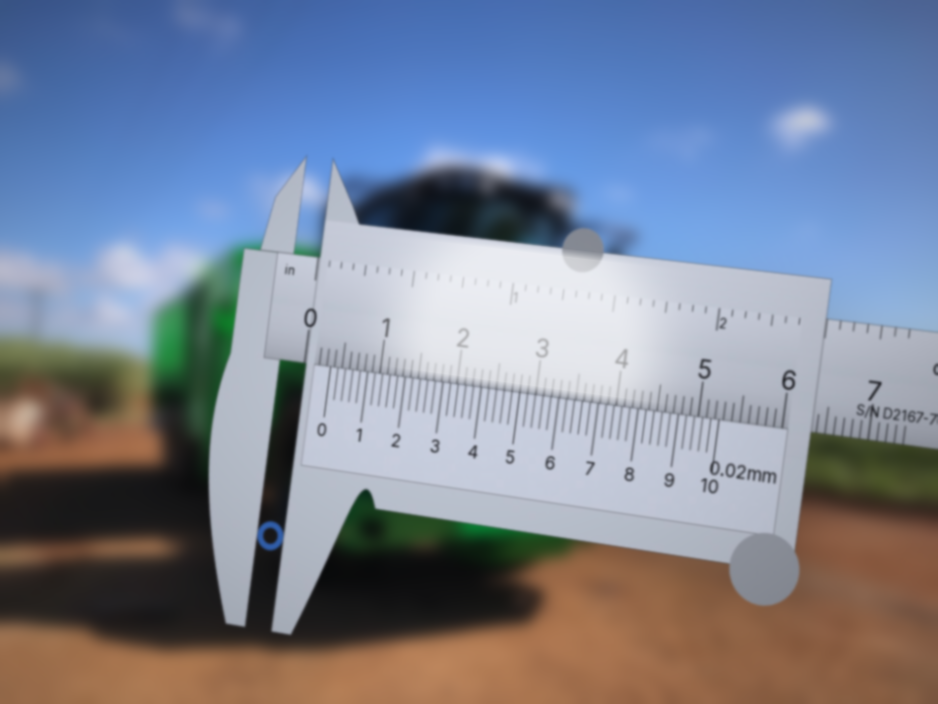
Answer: {"value": 3.5, "unit": "mm"}
